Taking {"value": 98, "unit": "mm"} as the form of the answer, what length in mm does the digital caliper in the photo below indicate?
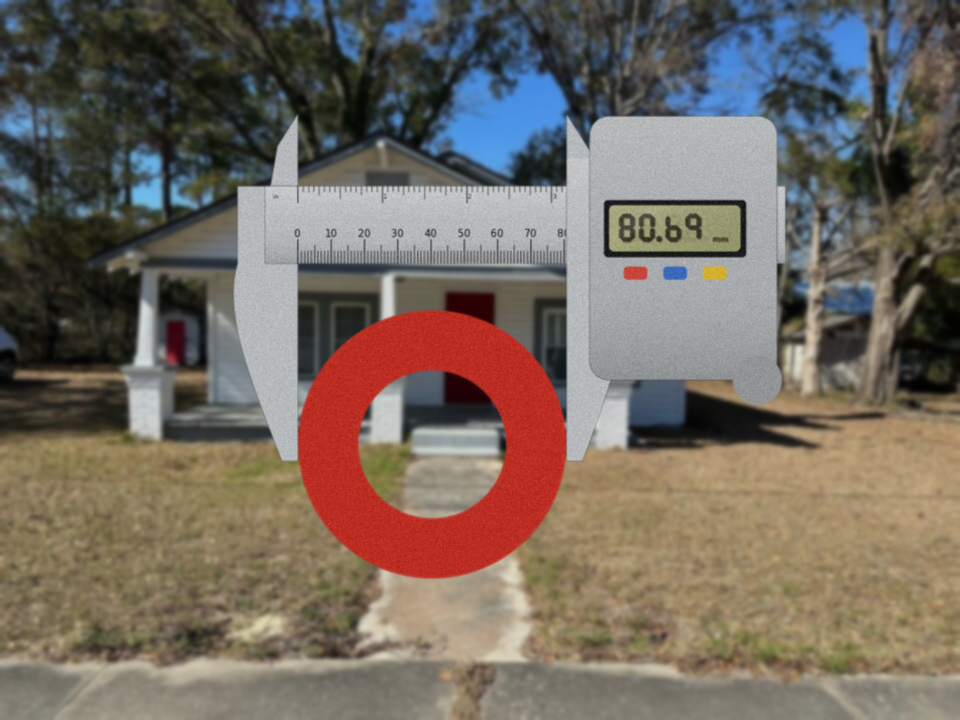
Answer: {"value": 80.69, "unit": "mm"}
